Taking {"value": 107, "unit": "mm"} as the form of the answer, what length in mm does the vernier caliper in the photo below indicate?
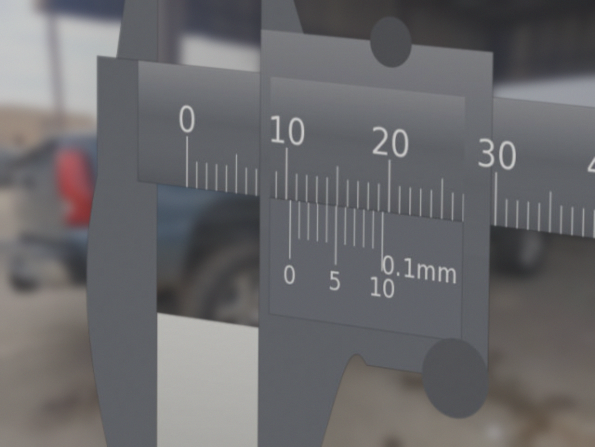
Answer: {"value": 10.4, "unit": "mm"}
